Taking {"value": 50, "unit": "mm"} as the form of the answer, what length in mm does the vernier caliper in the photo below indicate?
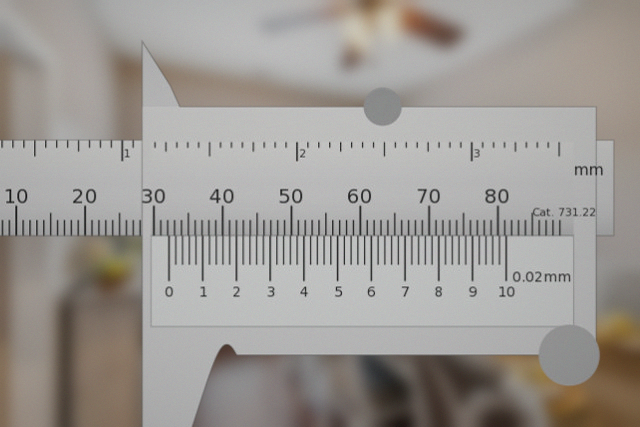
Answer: {"value": 32.2, "unit": "mm"}
